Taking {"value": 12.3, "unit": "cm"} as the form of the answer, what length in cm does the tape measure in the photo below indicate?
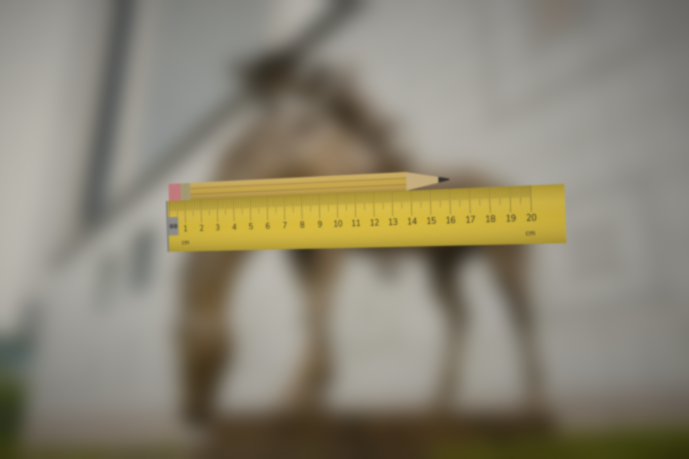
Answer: {"value": 16, "unit": "cm"}
